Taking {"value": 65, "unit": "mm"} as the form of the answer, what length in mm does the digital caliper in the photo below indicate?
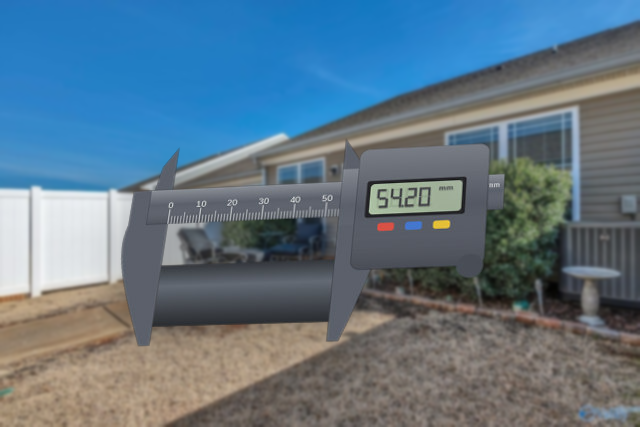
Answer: {"value": 54.20, "unit": "mm"}
